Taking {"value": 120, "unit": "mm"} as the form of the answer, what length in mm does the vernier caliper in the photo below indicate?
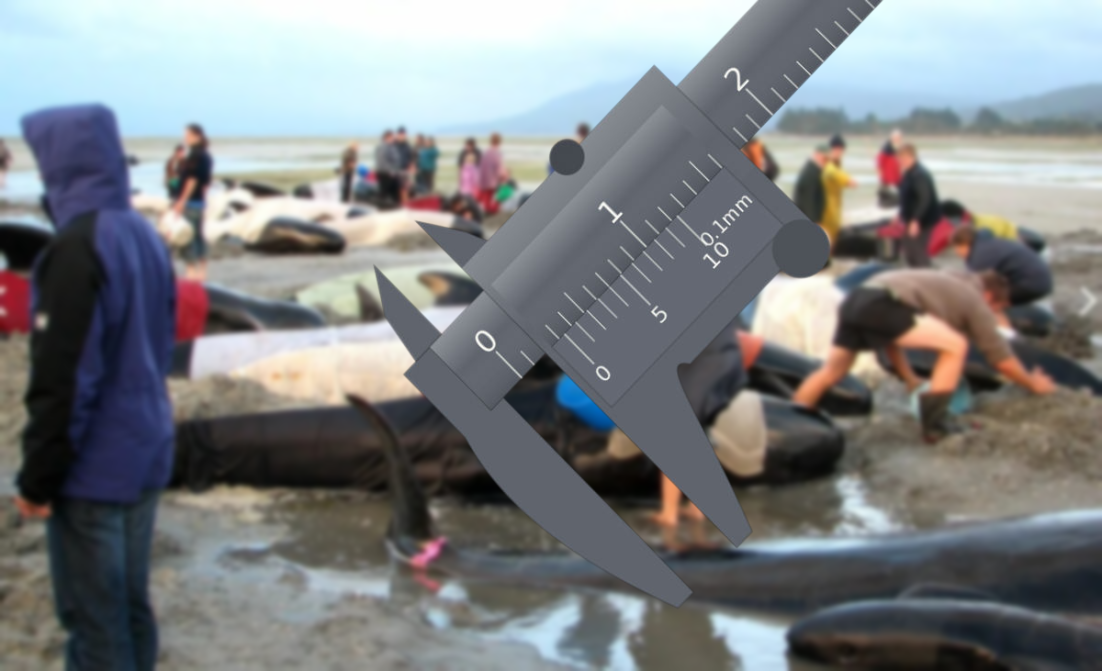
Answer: {"value": 3.4, "unit": "mm"}
